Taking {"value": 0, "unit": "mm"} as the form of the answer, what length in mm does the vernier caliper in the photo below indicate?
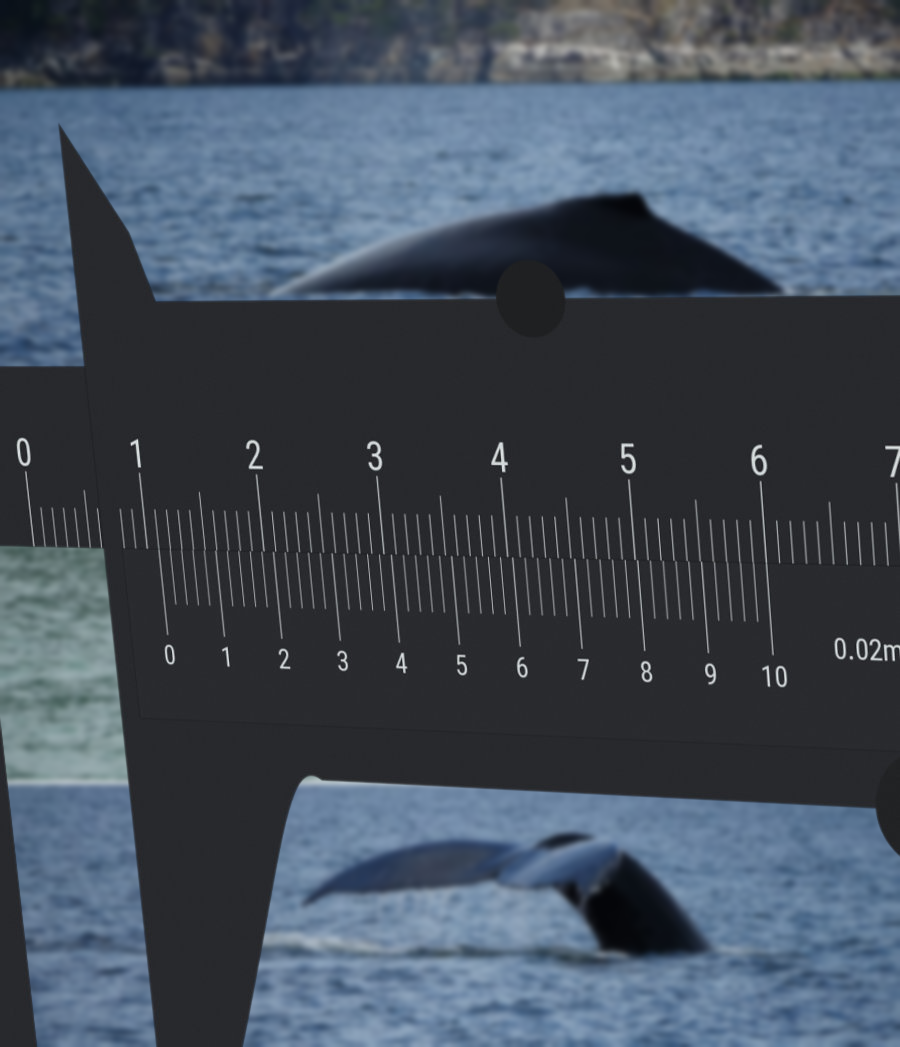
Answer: {"value": 11.0, "unit": "mm"}
